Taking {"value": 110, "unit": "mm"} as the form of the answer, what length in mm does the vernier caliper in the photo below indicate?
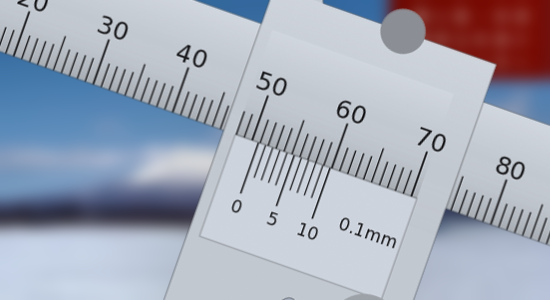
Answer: {"value": 50.8, "unit": "mm"}
